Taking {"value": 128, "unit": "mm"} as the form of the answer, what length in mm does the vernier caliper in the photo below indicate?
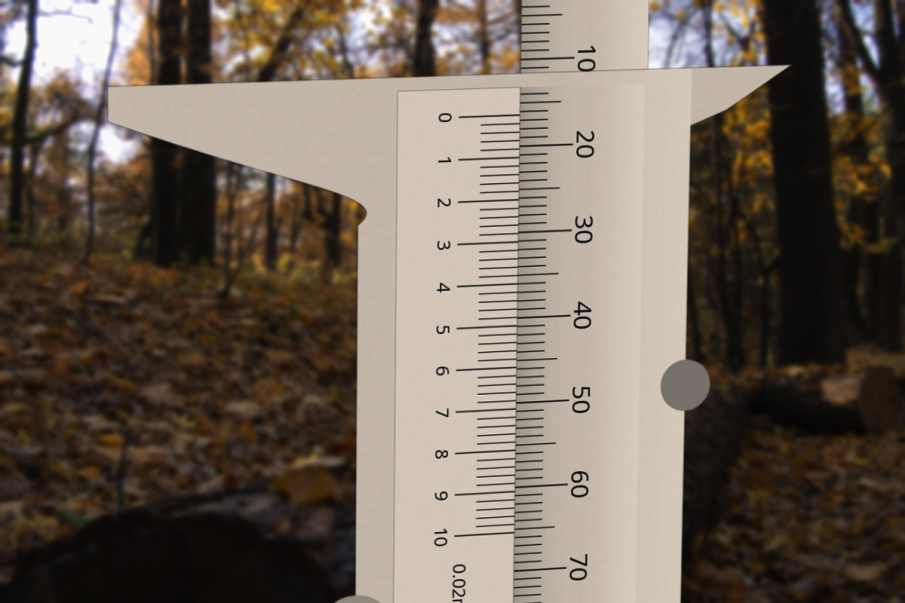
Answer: {"value": 16.4, "unit": "mm"}
